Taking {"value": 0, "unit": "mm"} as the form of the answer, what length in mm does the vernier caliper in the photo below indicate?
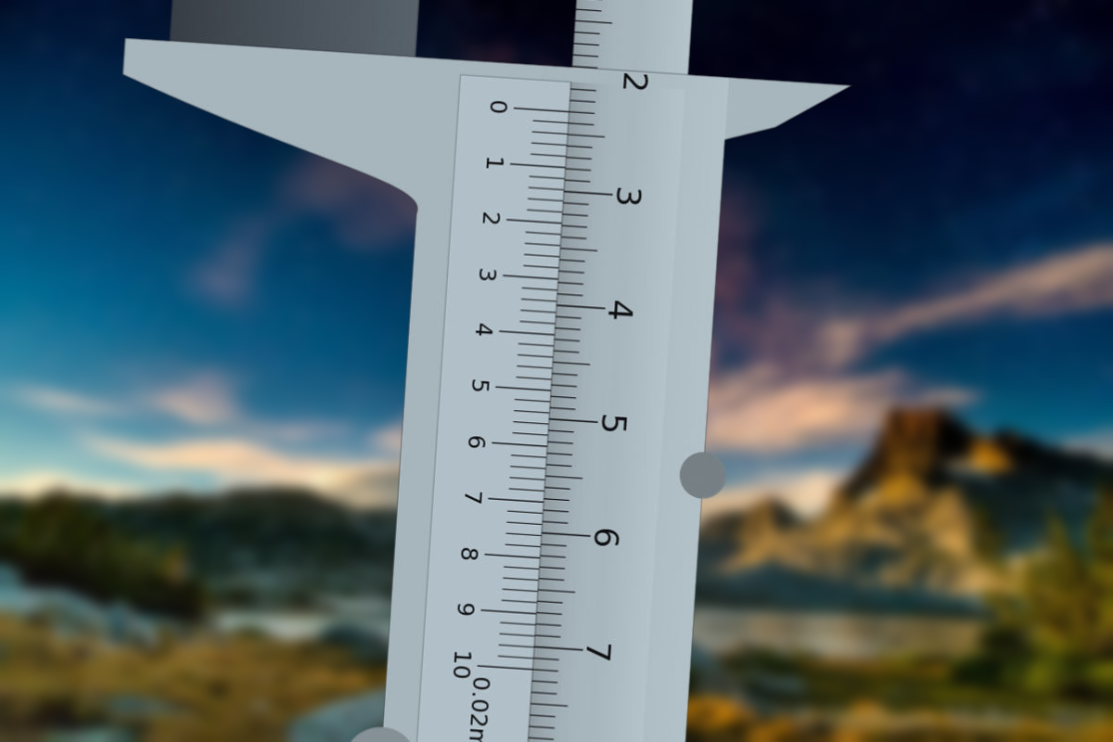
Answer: {"value": 23.0, "unit": "mm"}
